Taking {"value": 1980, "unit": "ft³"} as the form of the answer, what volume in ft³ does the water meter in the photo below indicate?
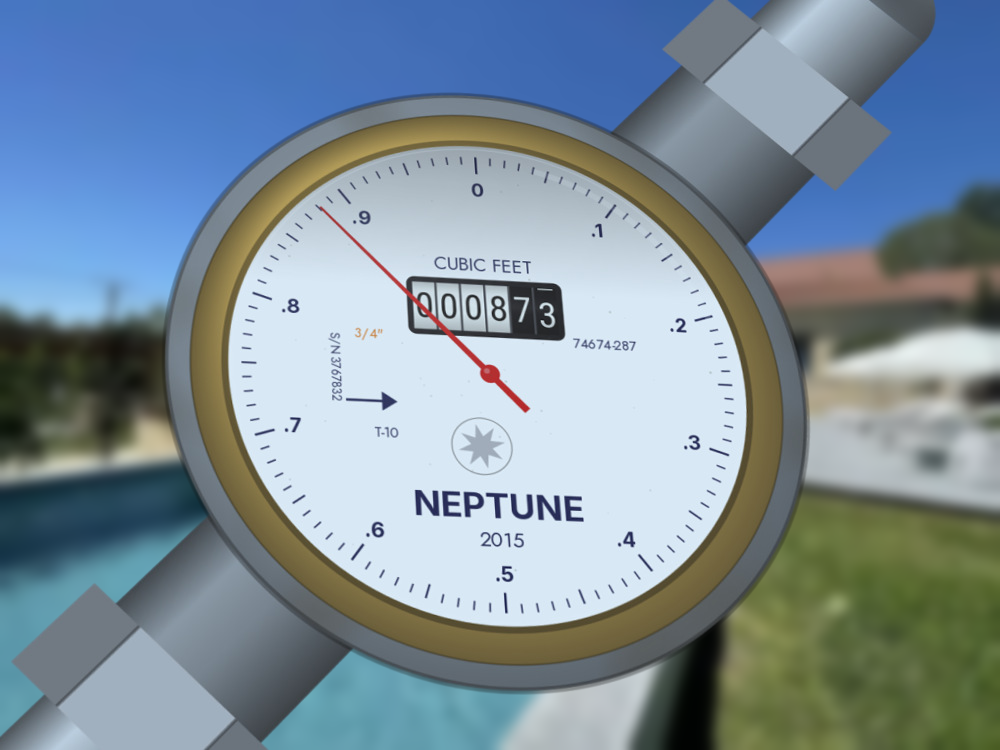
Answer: {"value": 872.88, "unit": "ft³"}
